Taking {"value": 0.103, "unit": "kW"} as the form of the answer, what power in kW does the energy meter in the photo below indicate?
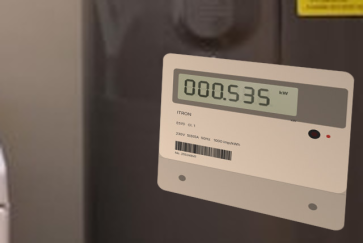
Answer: {"value": 0.535, "unit": "kW"}
